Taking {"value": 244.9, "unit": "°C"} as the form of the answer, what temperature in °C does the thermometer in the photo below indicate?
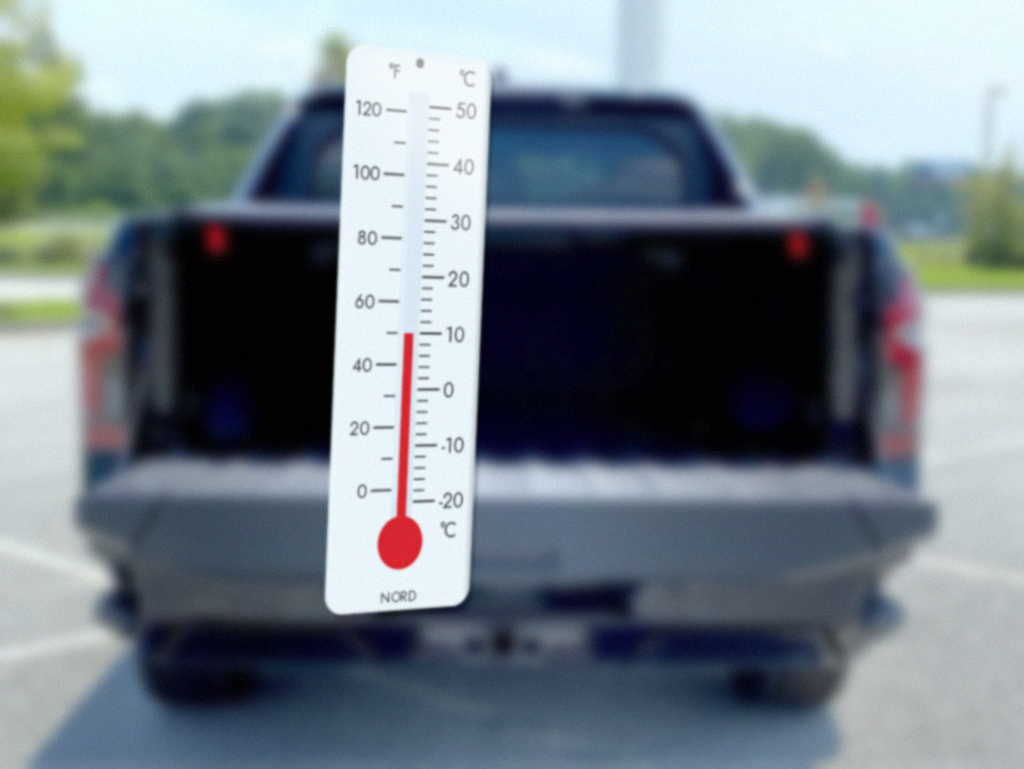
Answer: {"value": 10, "unit": "°C"}
